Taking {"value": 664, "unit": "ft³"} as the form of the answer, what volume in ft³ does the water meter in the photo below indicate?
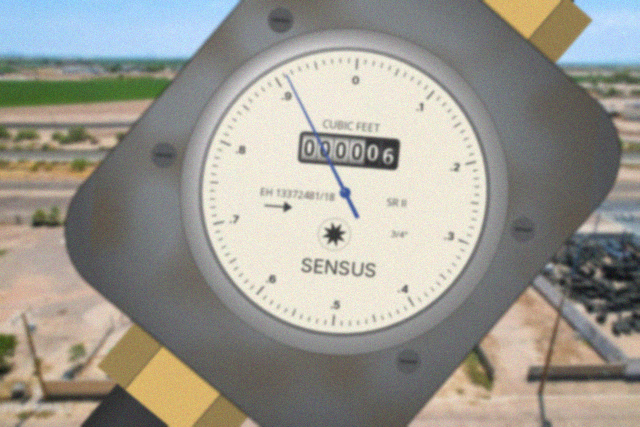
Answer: {"value": 5.91, "unit": "ft³"}
